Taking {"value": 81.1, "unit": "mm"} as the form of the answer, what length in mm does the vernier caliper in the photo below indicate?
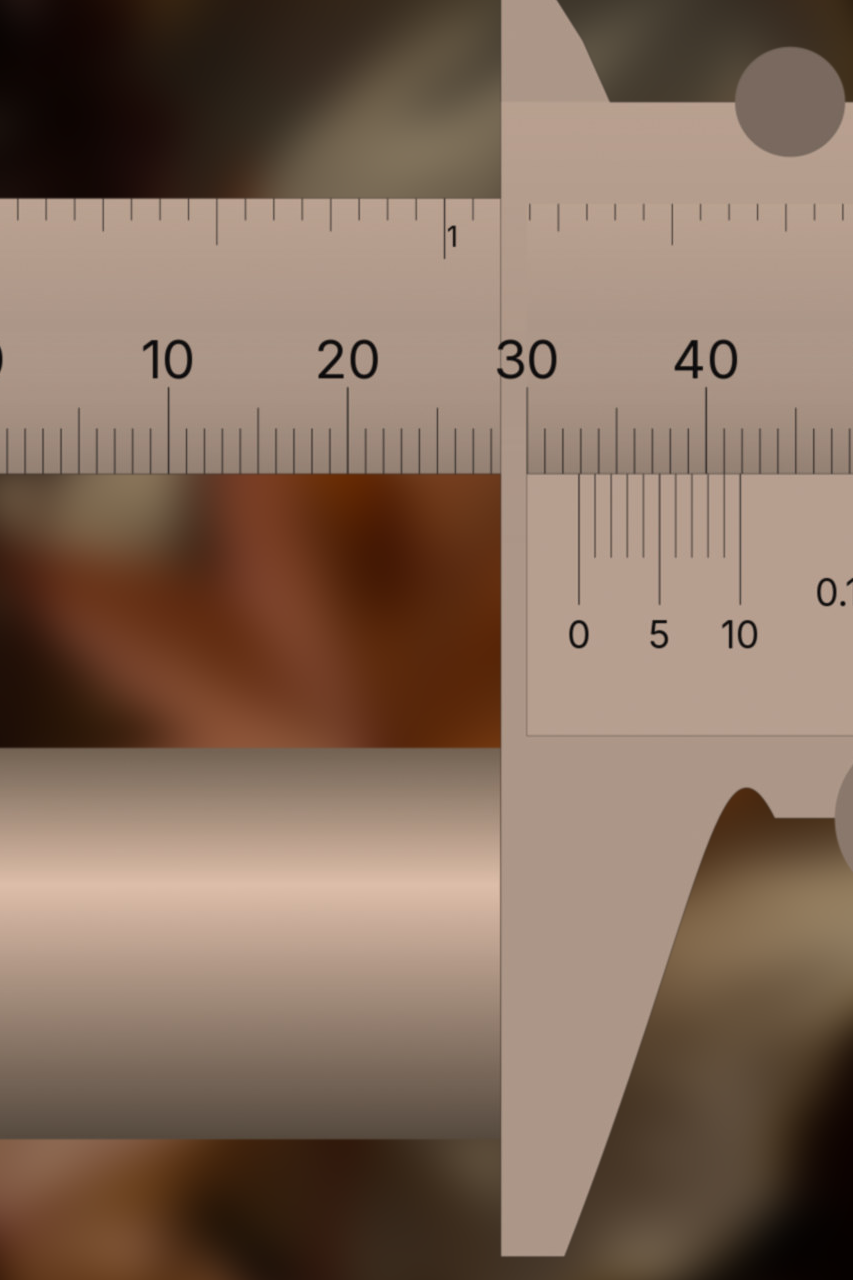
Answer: {"value": 32.9, "unit": "mm"}
